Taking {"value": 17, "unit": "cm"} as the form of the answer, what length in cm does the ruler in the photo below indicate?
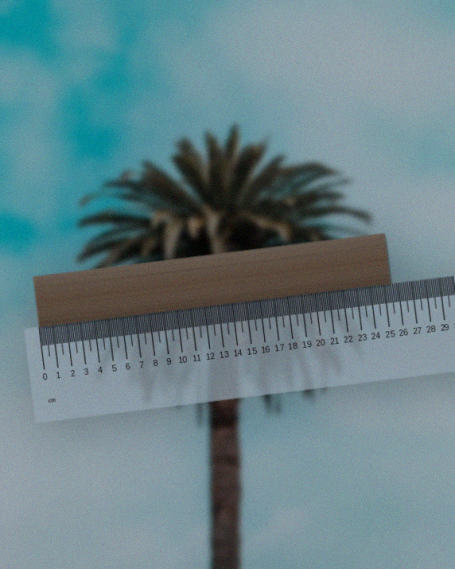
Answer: {"value": 25.5, "unit": "cm"}
